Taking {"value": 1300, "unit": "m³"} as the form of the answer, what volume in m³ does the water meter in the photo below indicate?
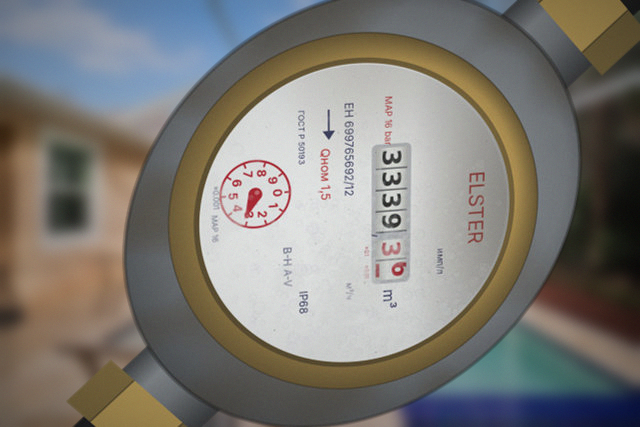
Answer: {"value": 3339.363, "unit": "m³"}
